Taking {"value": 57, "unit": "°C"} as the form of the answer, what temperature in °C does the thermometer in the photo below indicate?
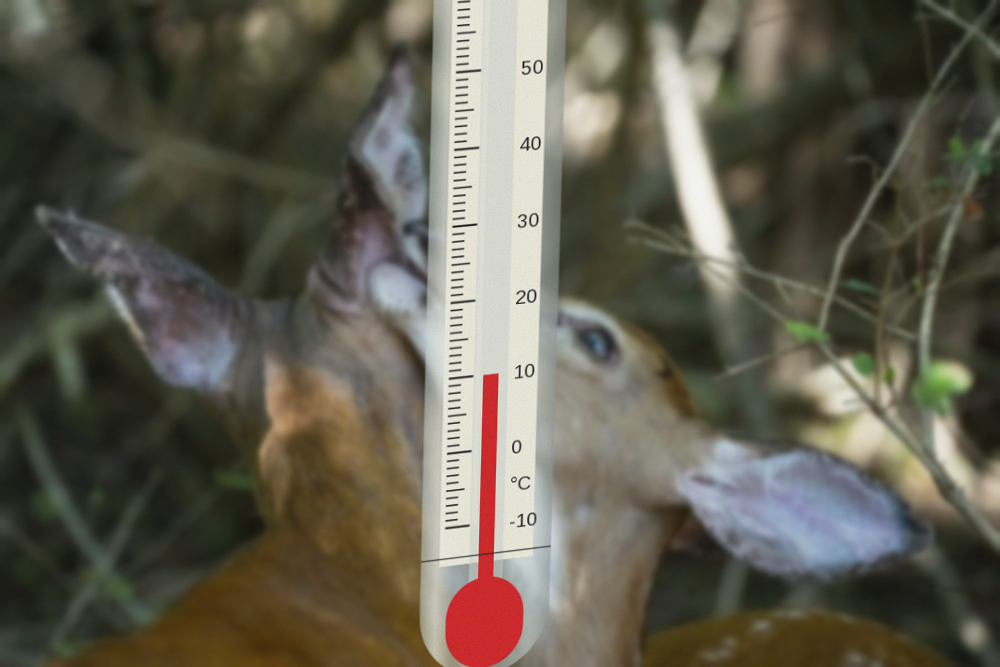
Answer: {"value": 10, "unit": "°C"}
